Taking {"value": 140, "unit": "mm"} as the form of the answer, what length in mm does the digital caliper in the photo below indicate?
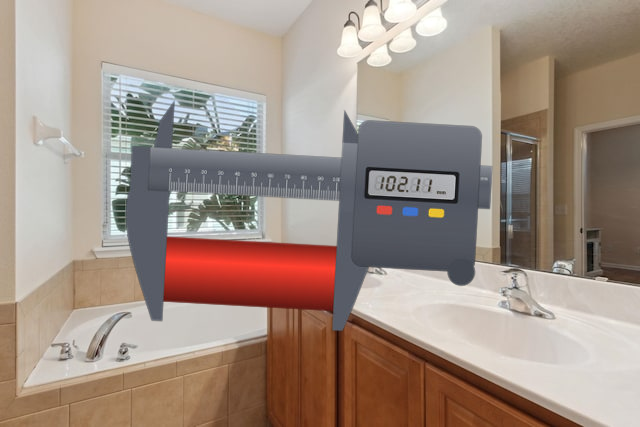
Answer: {"value": 102.11, "unit": "mm"}
